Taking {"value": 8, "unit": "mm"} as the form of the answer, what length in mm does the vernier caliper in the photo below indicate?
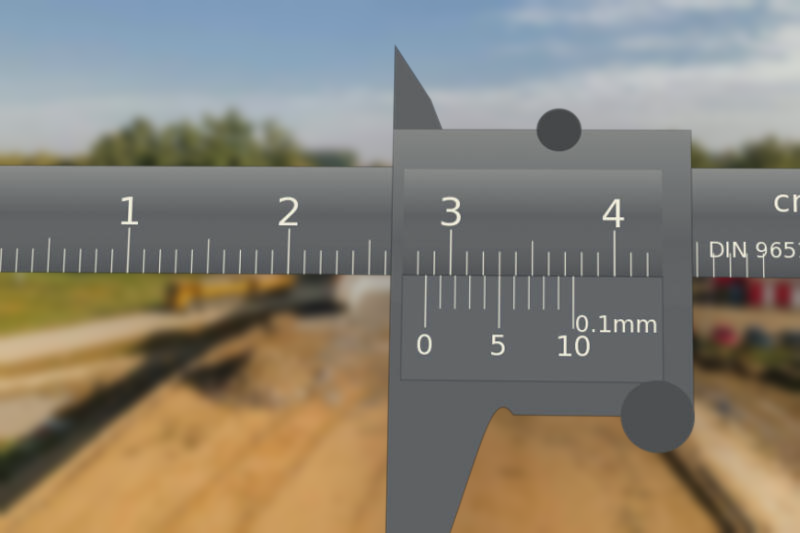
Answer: {"value": 28.5, "unit": "mm"}
